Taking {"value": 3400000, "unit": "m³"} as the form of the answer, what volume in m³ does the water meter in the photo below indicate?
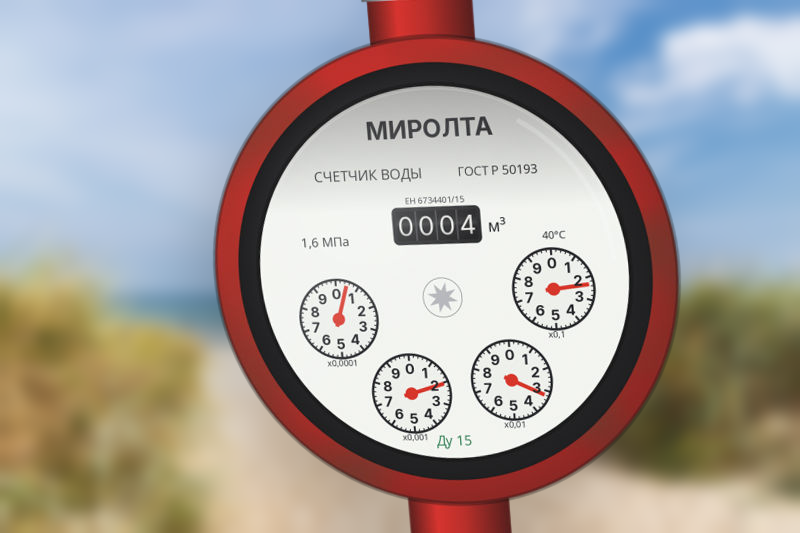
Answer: {"value": 4.2320, "unit": "m³"}
